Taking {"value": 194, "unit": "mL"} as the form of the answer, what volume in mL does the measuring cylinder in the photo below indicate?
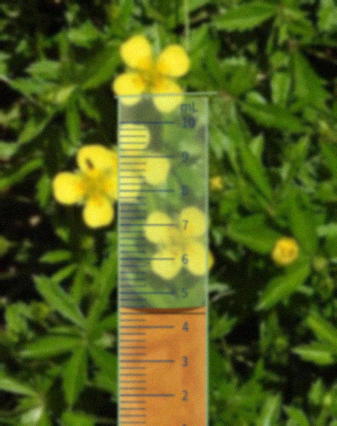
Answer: {"value": 4.4, "unit": "mL"}
